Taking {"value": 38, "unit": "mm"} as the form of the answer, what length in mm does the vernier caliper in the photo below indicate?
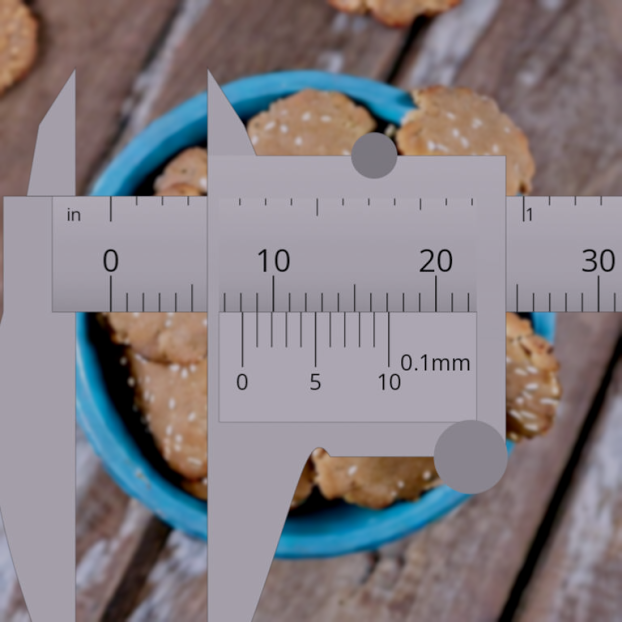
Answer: {"value": 8.1, "unit": "mm"}
